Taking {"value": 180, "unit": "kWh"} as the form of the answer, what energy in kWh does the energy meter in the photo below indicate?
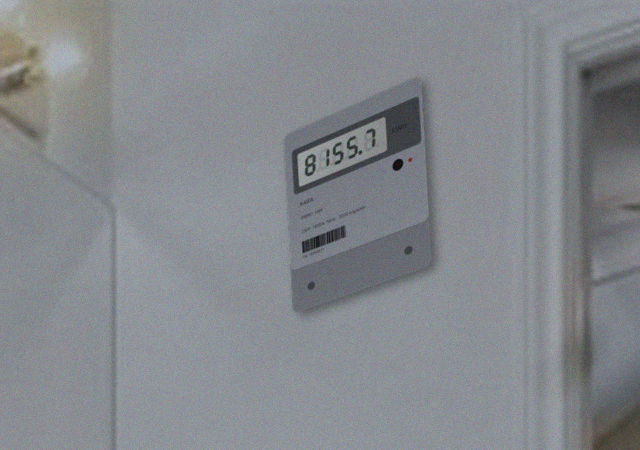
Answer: {"value": 8155.7, "unit": "kWh"}
